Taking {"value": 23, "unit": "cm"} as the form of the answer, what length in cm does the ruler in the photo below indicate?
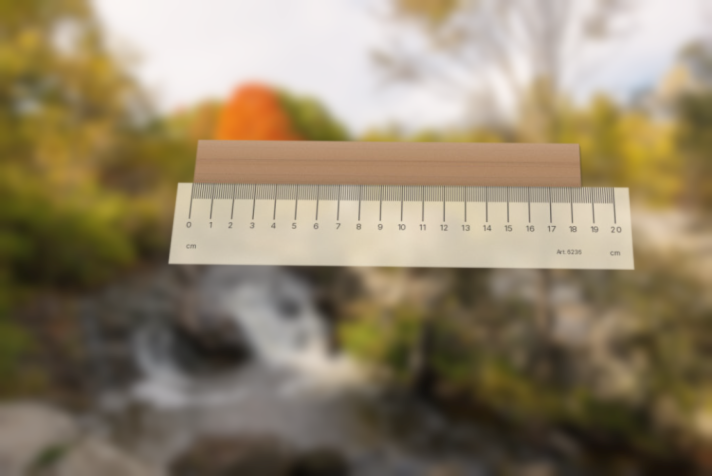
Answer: {"value": 18.5, "unit": "cm"}
